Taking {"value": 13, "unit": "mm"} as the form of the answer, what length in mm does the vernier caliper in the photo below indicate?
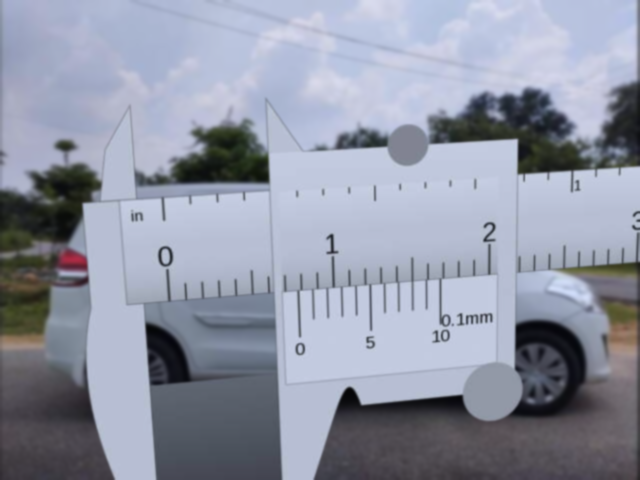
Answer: {"value": 7.8, "unit": "mm"}
